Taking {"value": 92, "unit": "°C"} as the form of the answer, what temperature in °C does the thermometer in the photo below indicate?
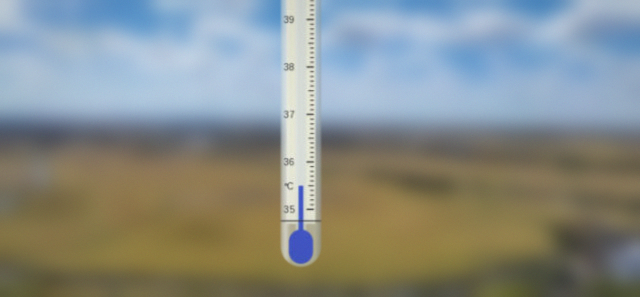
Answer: {"value": 35.5, "unit": "°C"}
